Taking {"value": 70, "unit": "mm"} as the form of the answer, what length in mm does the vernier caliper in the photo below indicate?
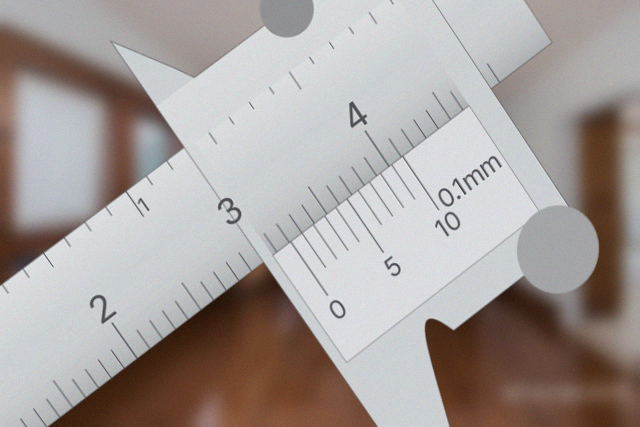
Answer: {"value": 32.1, "unit": "mm"}
